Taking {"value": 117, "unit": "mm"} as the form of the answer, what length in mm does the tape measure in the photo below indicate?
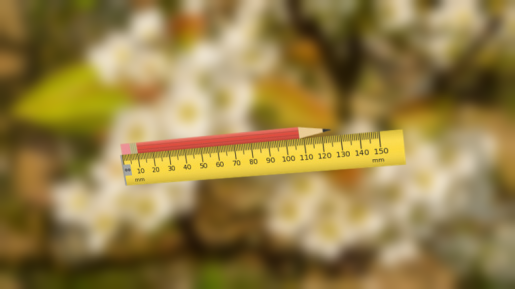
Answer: {"value": 125, "unit": "mm"}
